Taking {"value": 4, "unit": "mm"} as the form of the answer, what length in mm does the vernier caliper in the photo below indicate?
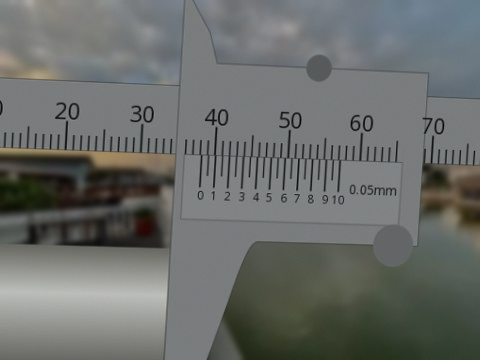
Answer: {"value": 38.2, "unit": "mm"}
